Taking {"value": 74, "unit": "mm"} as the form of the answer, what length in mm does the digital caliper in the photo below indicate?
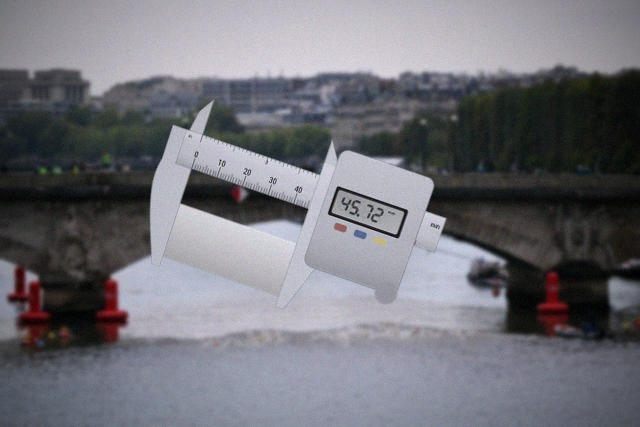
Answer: {"value": 45.72, "unit": "mm"}
